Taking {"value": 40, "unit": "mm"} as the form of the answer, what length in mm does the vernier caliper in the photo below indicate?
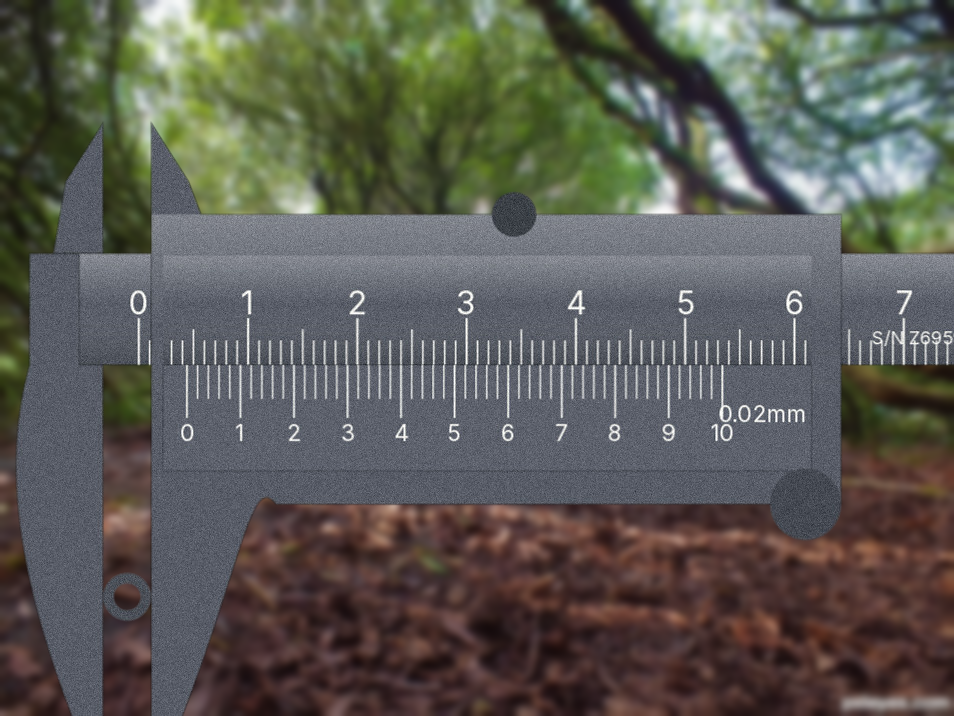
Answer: {"value": 4.4, "unit": "mm"}
